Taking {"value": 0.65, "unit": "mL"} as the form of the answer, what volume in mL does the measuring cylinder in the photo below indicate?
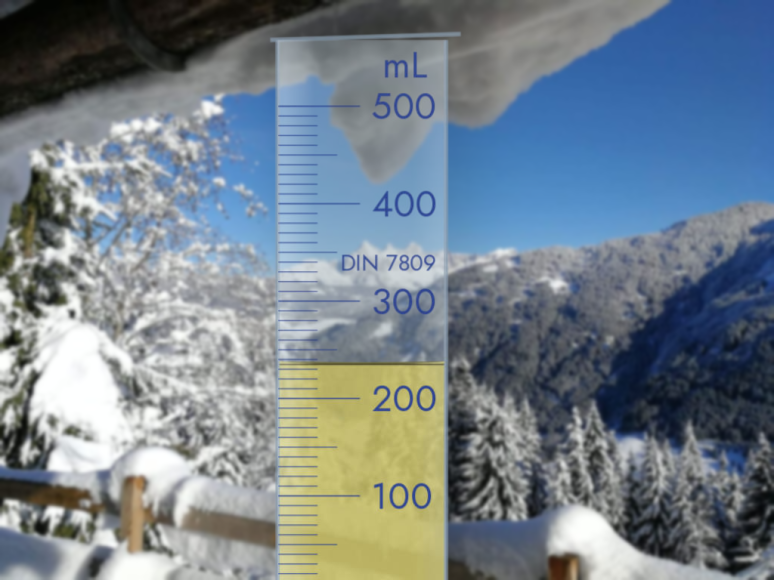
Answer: {"value": 235, "unit": "mL"}
